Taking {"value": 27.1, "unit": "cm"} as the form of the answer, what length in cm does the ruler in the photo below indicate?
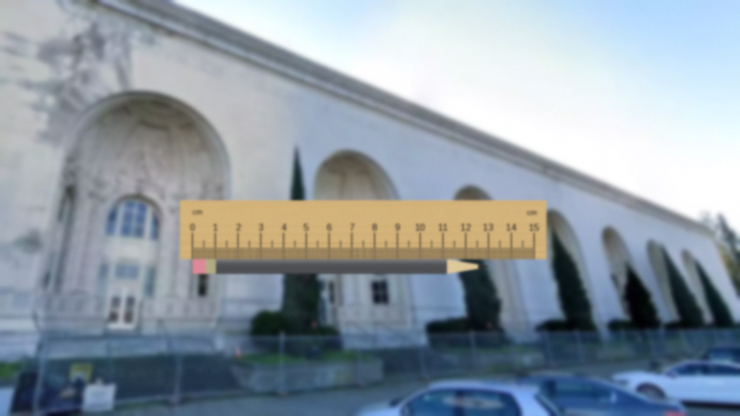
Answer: {"value": 13, "unit": "cm"}
